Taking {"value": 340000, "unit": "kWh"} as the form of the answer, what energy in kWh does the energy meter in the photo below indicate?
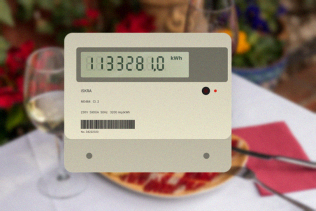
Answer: {"value": 1133281.0, "unit": "kWh"}
